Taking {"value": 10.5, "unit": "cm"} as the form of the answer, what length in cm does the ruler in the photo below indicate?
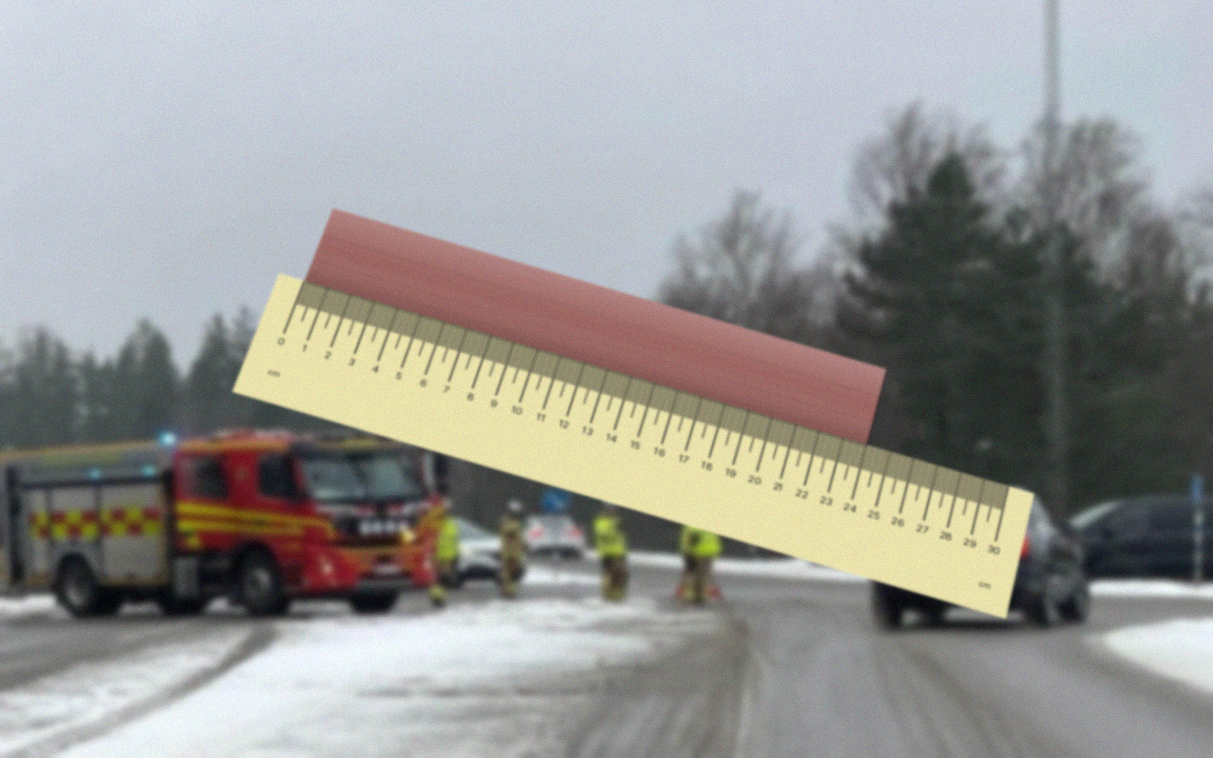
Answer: {"value": 24, "unit": "cm"}
